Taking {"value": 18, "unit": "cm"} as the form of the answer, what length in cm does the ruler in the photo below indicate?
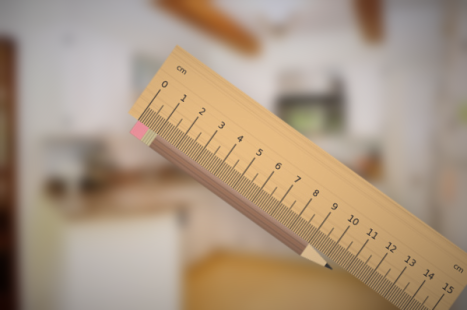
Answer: {"value": 10.5, "unit": "cm"}
